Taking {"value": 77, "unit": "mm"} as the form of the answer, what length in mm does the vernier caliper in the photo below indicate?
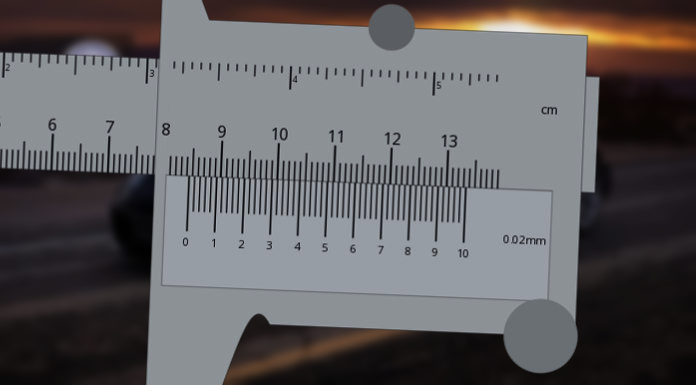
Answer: {"value": 84.4, "unit": "mm"}
